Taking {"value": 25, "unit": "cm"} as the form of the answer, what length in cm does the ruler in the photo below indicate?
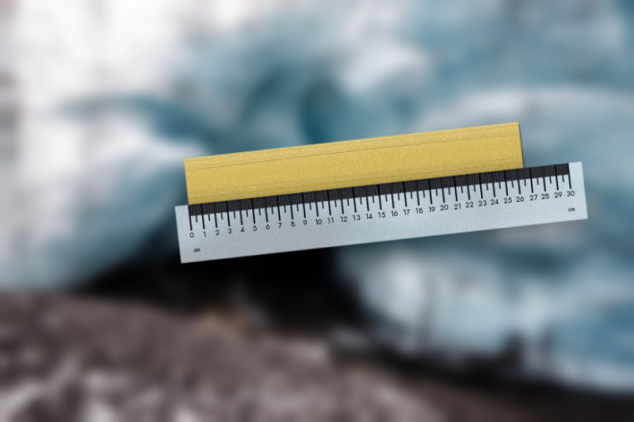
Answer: {"value": 26.5, "unit": "cm"}
